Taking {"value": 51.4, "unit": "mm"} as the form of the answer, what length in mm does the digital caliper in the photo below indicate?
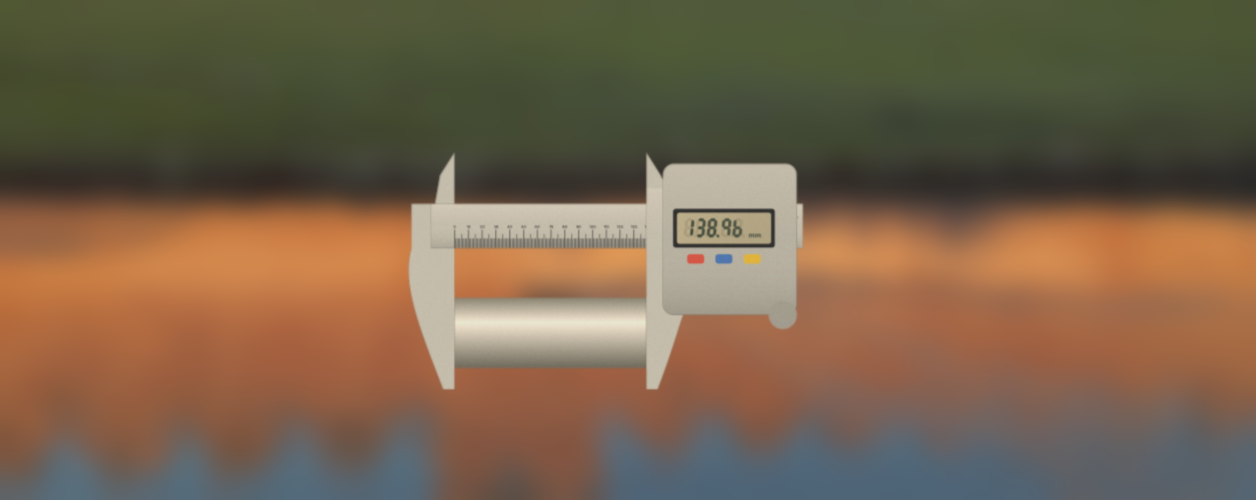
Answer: {"value": 138.96, "unit": "mm"}
